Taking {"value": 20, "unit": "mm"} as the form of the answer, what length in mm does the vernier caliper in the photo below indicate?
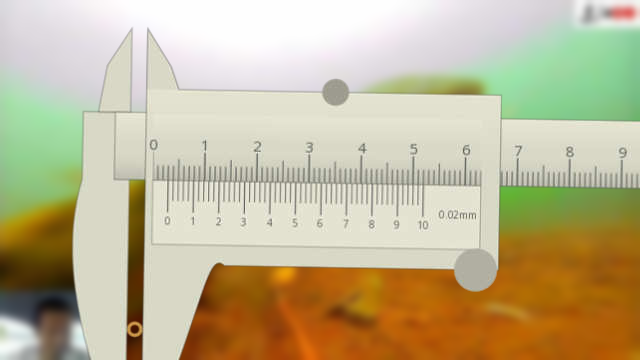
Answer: {"value": 3.0, "unit": "mm"}
